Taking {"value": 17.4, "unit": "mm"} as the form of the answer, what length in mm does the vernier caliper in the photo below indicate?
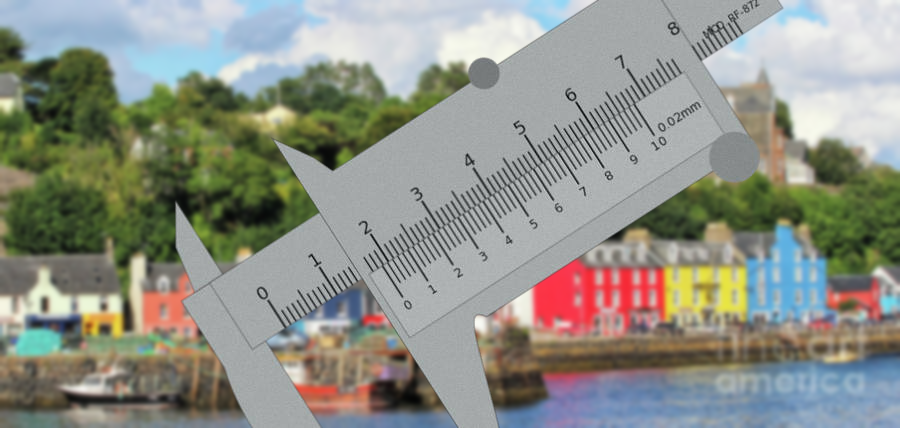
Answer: {"value": 18.8, "unit": "mm"}
